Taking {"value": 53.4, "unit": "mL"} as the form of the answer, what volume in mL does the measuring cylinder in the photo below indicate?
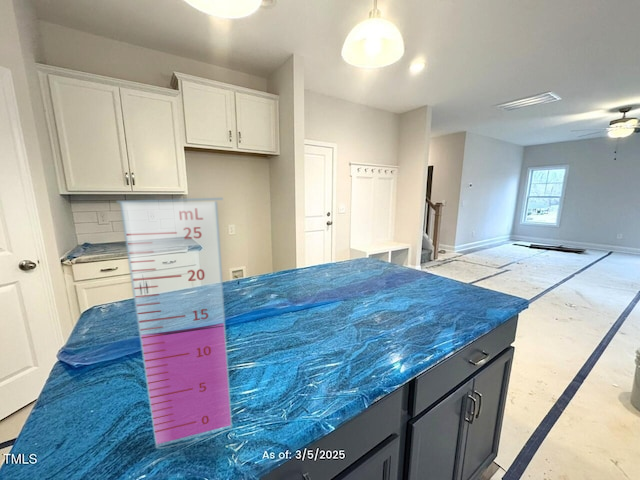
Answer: {"value": 13, "unit": "mL"}
